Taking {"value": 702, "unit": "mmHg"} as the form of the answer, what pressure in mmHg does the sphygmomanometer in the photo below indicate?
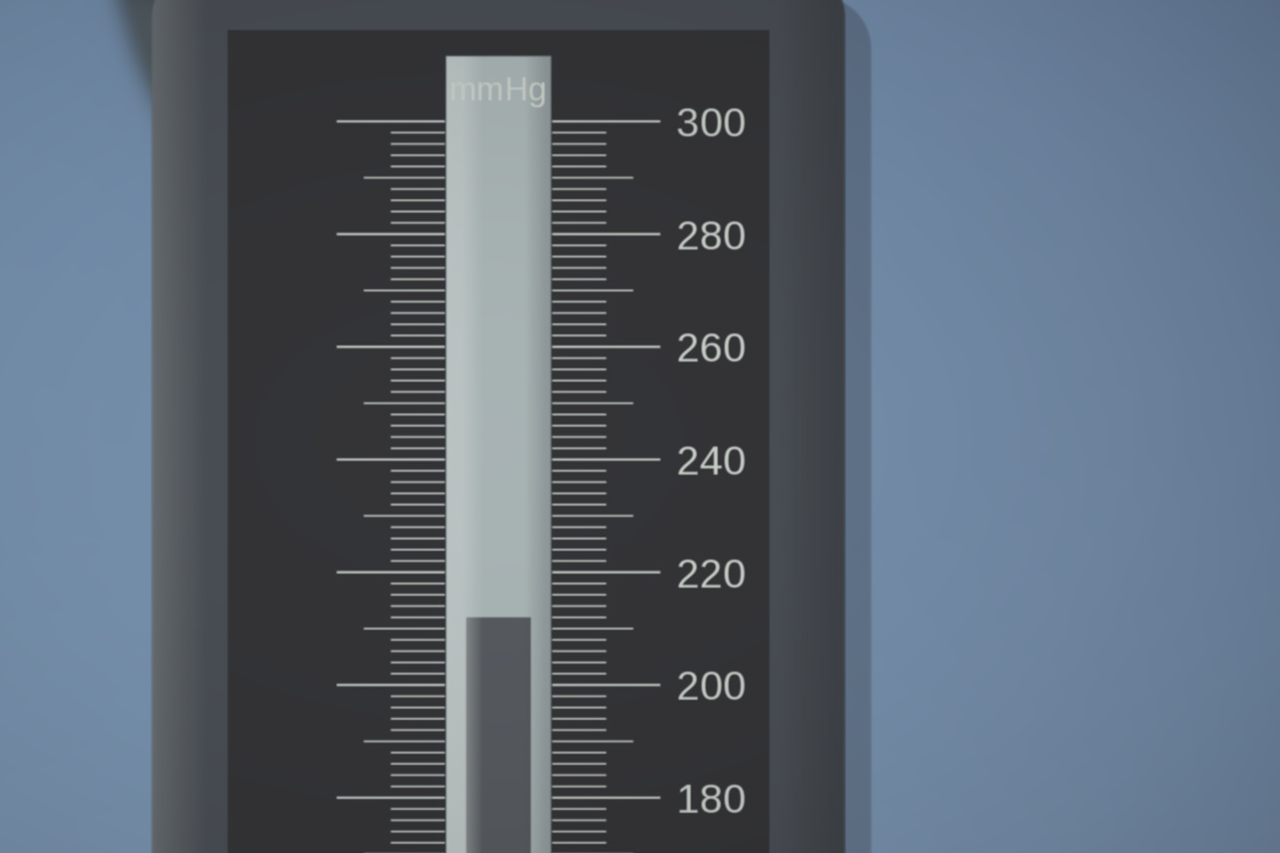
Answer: {"value": 212, "unit": "mmHg"}
